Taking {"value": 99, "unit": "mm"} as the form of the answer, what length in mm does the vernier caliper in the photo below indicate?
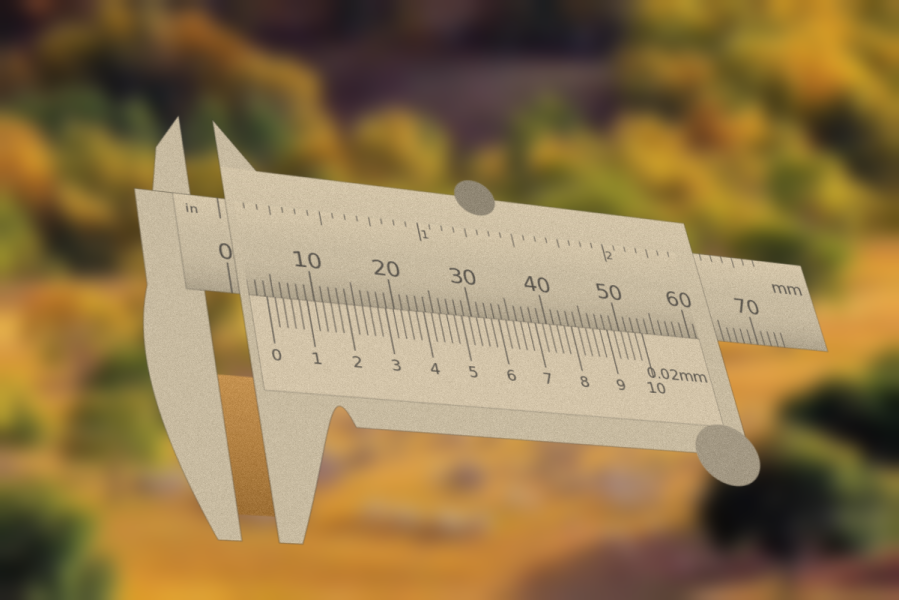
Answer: {"value": 4.2, "unit": "mm"}
